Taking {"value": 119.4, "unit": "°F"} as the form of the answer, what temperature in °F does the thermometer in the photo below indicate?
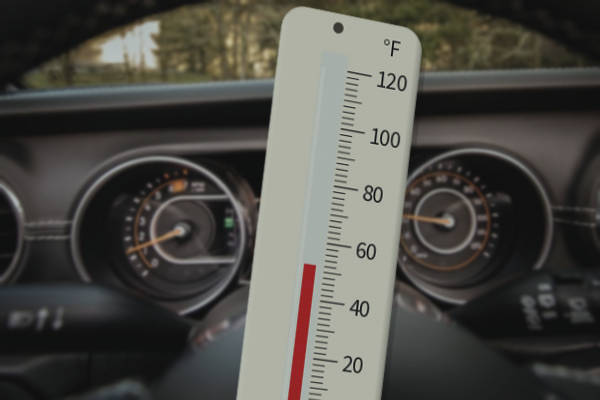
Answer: {"value": 52, "unit": "°F"}
